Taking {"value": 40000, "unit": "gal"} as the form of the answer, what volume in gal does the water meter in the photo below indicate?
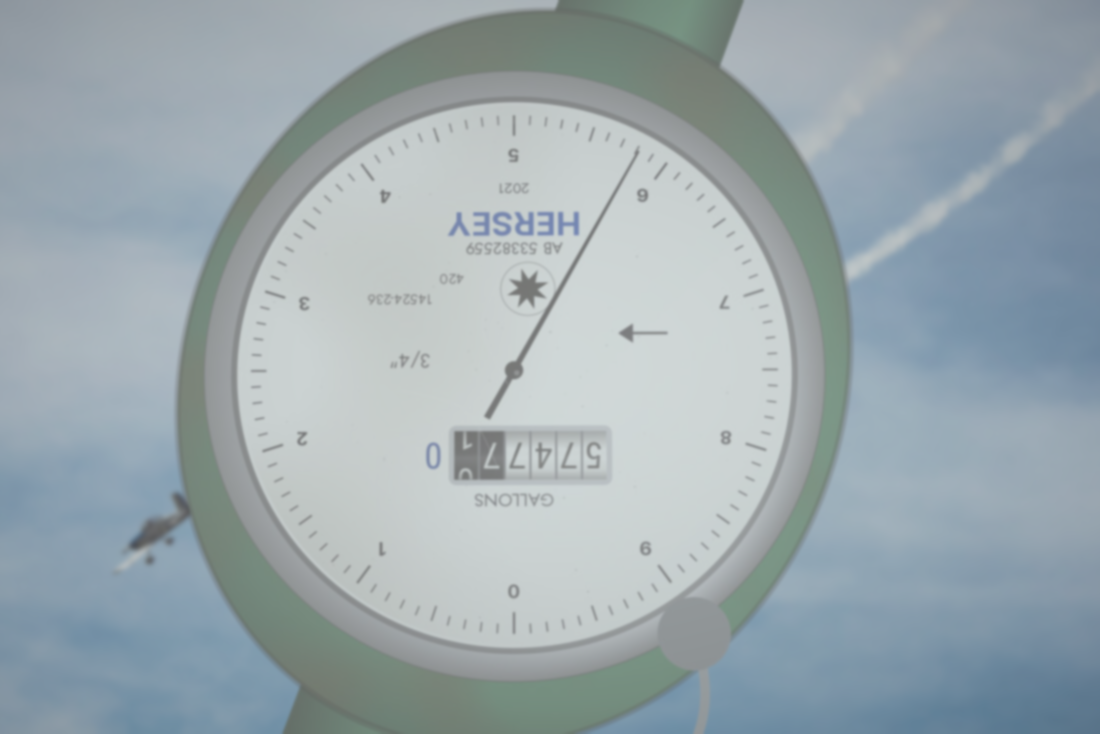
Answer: {"value": 5747705.8, "unit": "gal"}
